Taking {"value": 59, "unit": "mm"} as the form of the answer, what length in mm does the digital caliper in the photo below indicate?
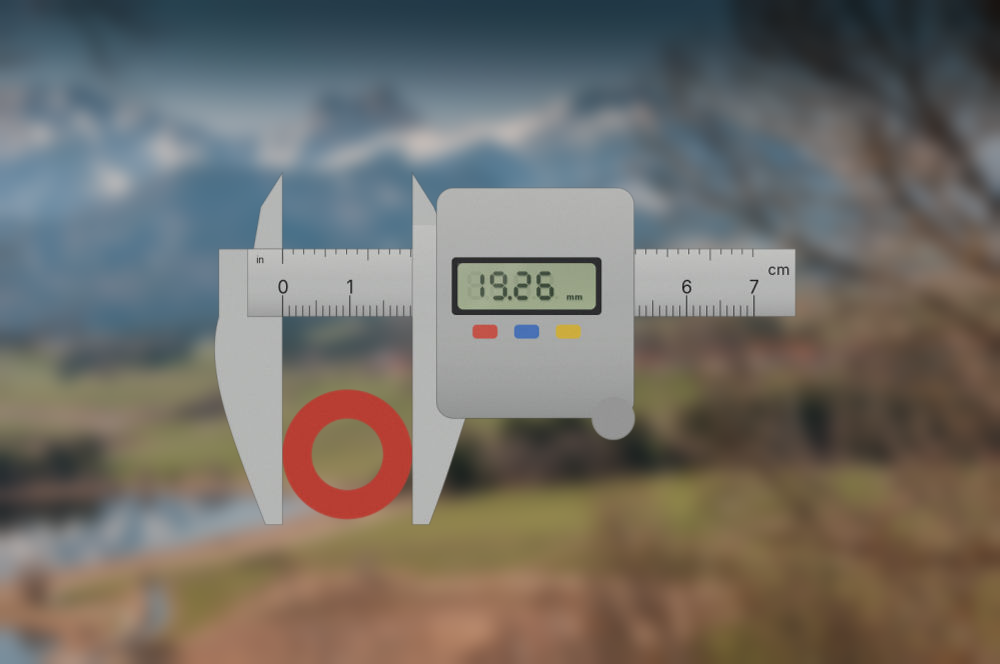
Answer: {"value": 19.26, "unit": "mm"}
